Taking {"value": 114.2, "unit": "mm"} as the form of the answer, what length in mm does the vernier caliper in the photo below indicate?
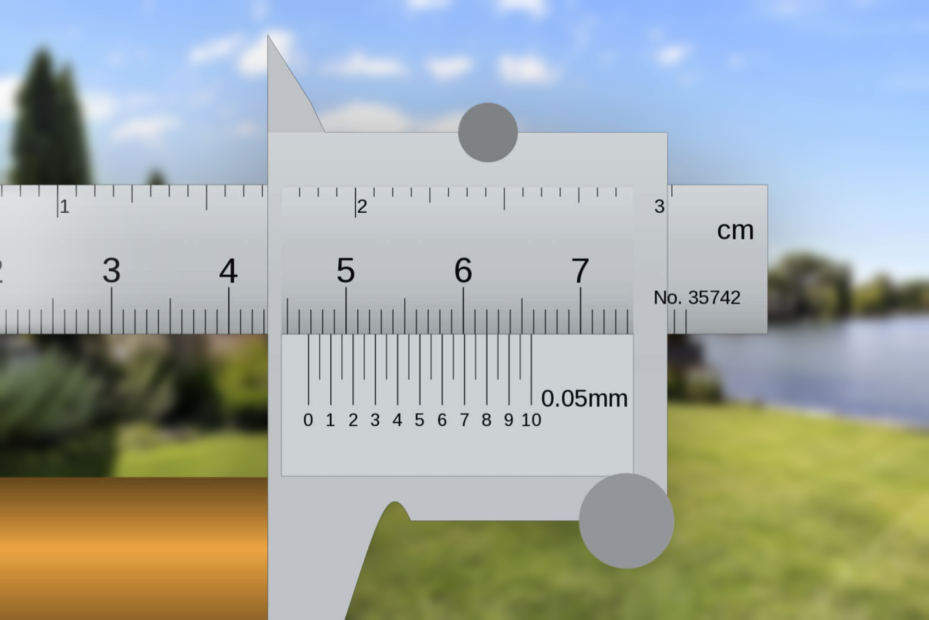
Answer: {"value": 46.8, "unit": "mm"}
